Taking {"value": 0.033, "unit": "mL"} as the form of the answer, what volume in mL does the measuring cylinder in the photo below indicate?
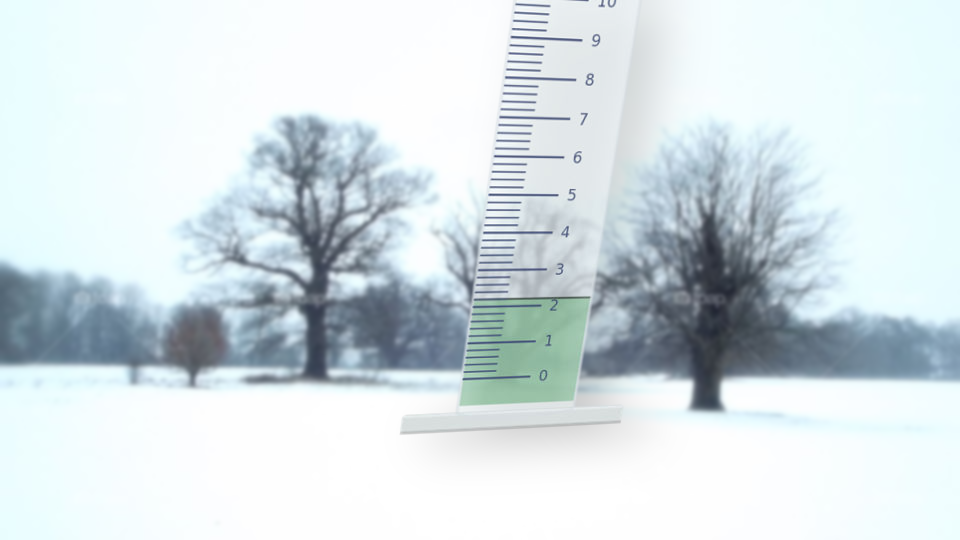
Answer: {"value": 2.2, "unit": "mL"}
